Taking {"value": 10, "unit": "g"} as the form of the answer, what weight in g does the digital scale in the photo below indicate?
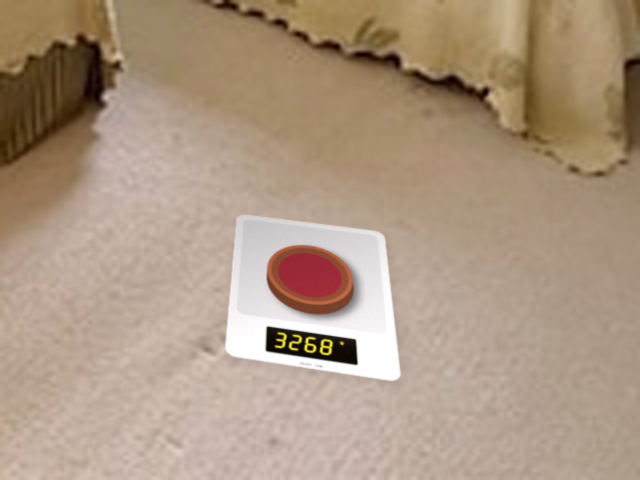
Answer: {"value": 3268, "unit": "g"}
